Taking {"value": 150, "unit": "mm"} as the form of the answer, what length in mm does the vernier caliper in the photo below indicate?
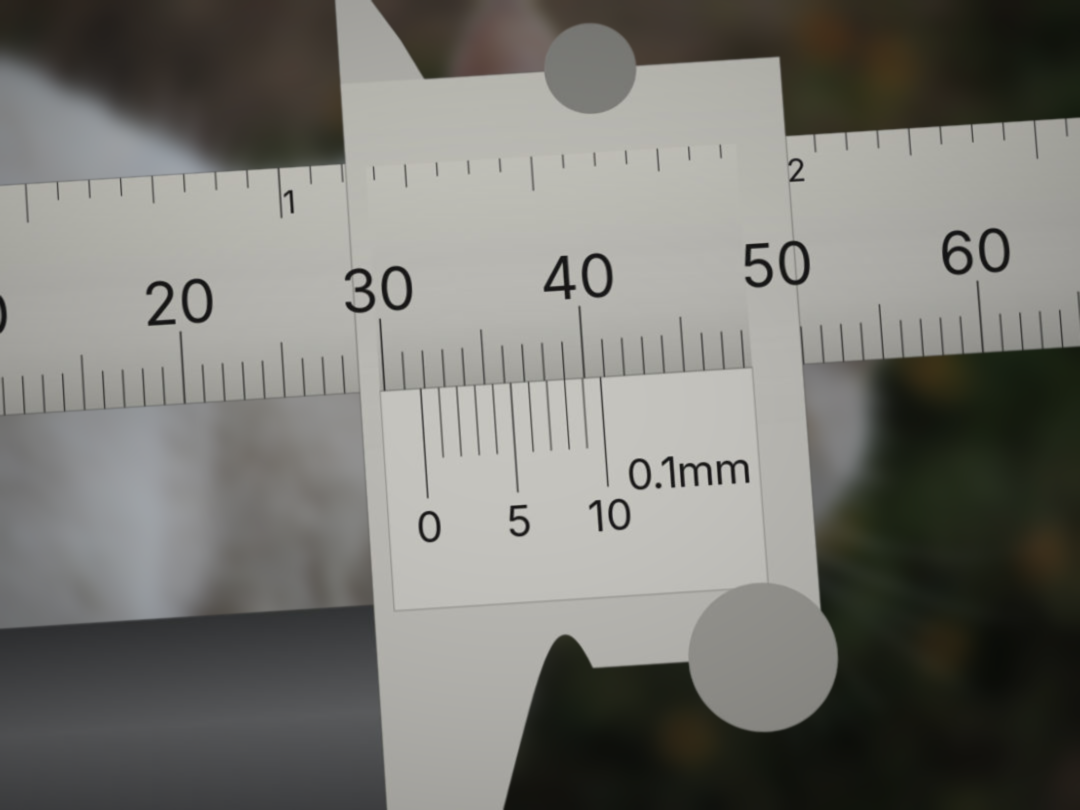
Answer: {"value": 31.8, "unit": "mm"}
